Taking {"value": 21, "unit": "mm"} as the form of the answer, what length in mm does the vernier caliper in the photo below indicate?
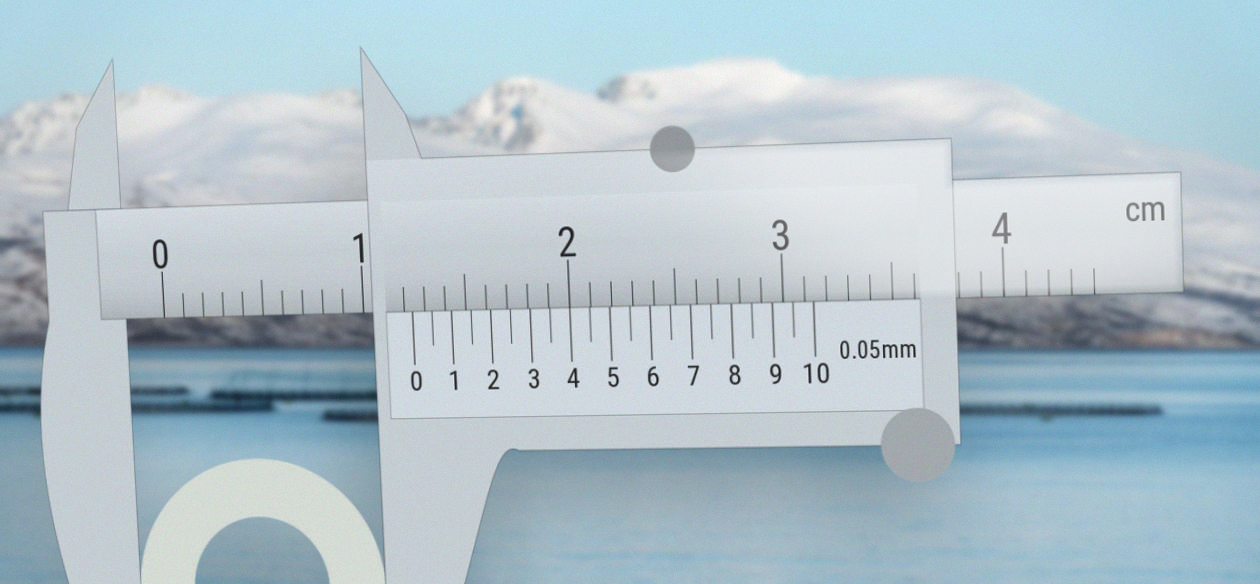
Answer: {"value": 12.4, "unit": "mm"}
